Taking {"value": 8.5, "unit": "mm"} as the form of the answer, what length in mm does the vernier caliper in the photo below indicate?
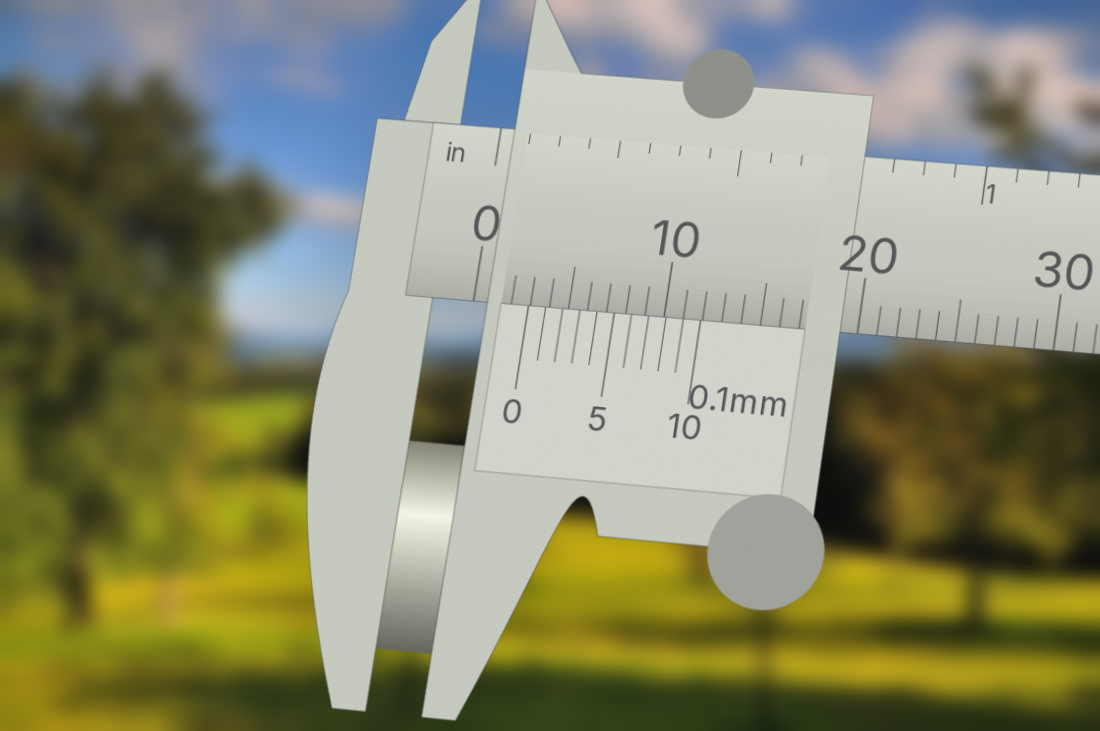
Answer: {"value": 2.9, "unit": "mm"}
